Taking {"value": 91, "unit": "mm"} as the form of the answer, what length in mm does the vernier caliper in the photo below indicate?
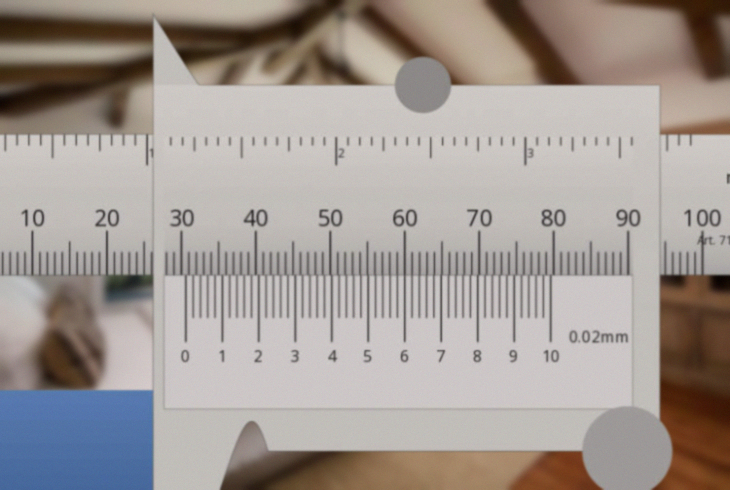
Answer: {"value": 30.6, "unit": "mm"}
